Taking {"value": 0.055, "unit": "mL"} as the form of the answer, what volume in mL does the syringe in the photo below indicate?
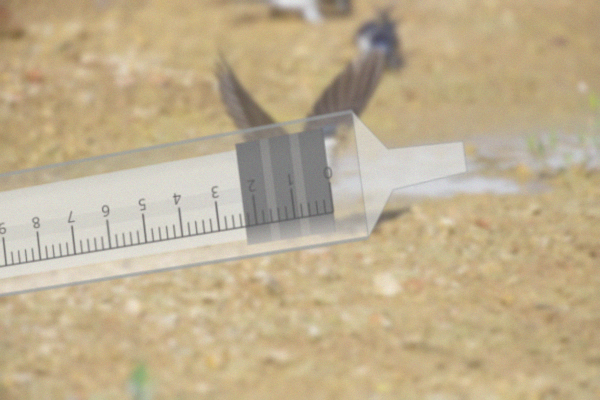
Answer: {"value": 0, "unit": "mL"}
